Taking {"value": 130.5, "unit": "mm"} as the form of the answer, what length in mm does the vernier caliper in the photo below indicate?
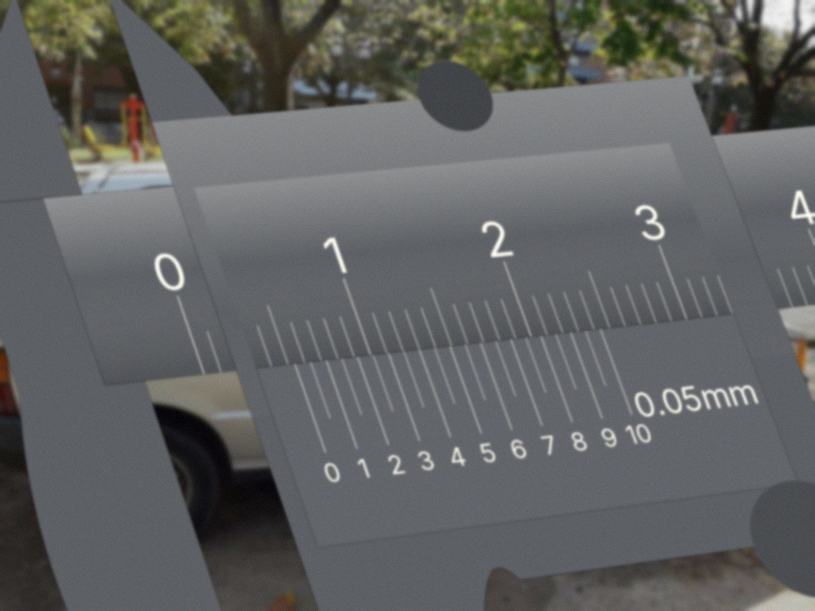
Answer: {"value": 5.4, "unit": "mm"}
